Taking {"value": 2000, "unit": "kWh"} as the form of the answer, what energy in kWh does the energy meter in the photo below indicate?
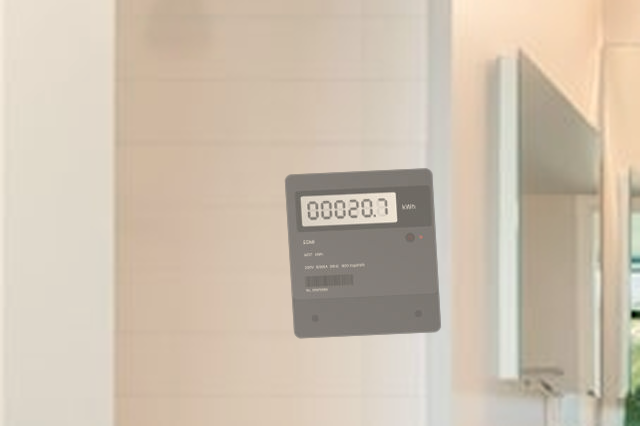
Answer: {"value": 20.7, "unit": "kWh"}
